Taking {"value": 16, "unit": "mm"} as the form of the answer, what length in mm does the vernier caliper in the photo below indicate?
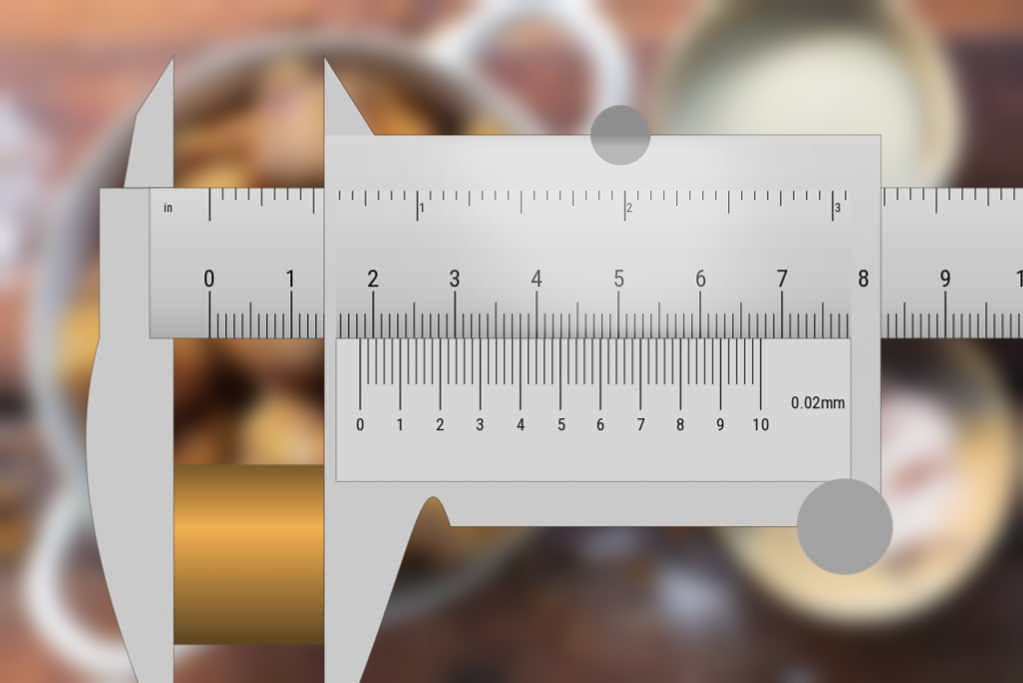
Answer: {"value": 18.4, "unit": "mm"}
